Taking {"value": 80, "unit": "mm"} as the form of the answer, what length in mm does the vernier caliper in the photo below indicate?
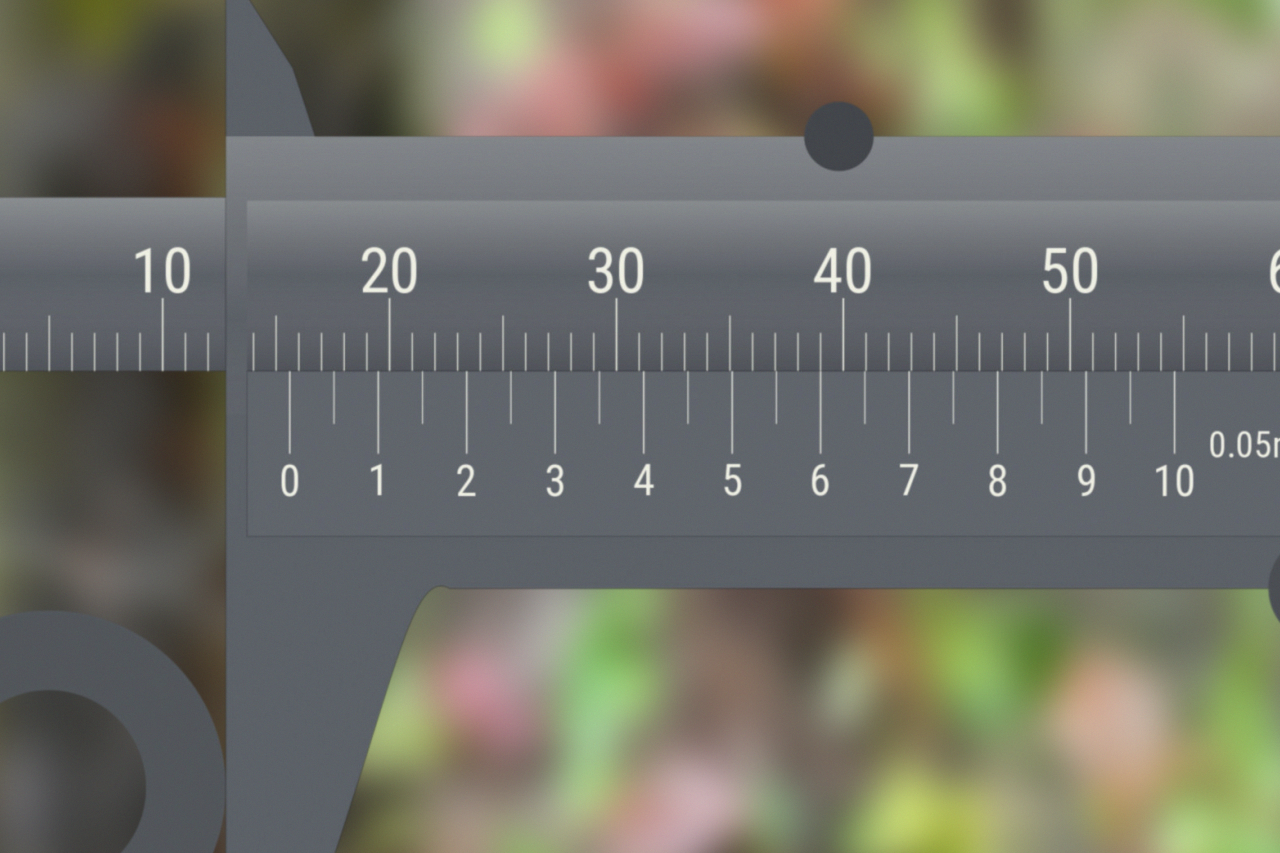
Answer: {"value": 15.6, "unit": "mm"}
